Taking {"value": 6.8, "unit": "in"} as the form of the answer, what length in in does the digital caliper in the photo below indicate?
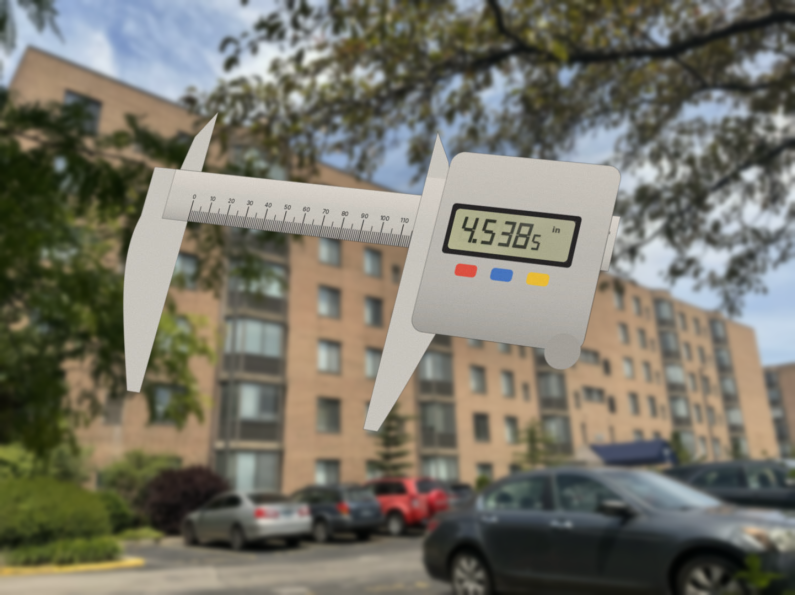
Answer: {"value": 4.5385, "unit": "in"}
